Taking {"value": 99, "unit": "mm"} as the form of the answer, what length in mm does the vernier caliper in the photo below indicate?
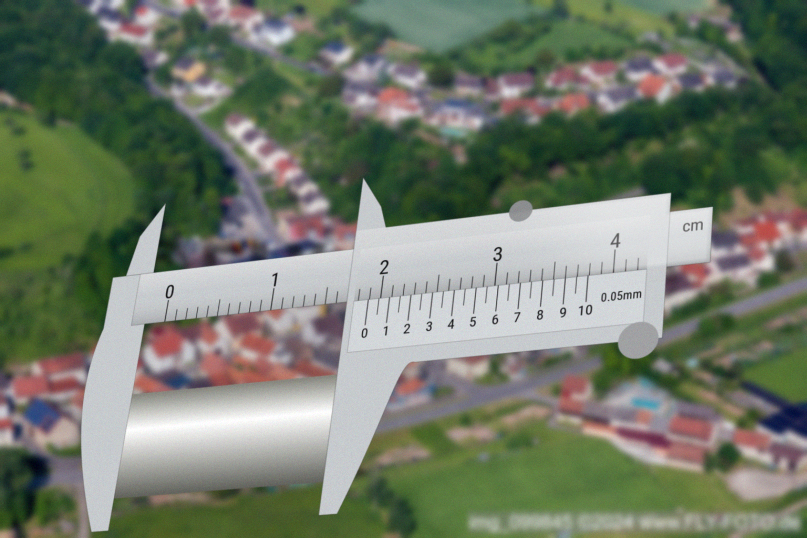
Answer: {"value": 18.9, "unit": "mm"}
